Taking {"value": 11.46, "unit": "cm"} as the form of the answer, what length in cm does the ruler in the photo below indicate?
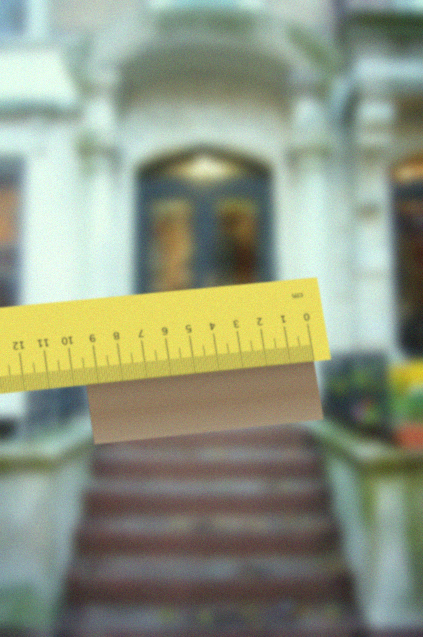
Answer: {"value": 9.5, "unit": "cm"}
